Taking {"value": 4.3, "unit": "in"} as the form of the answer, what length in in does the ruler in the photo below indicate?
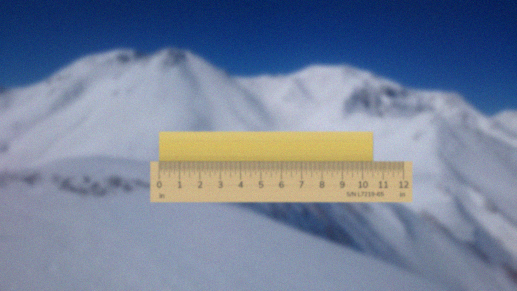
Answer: {"value": 10.5, "unit": "in"}
